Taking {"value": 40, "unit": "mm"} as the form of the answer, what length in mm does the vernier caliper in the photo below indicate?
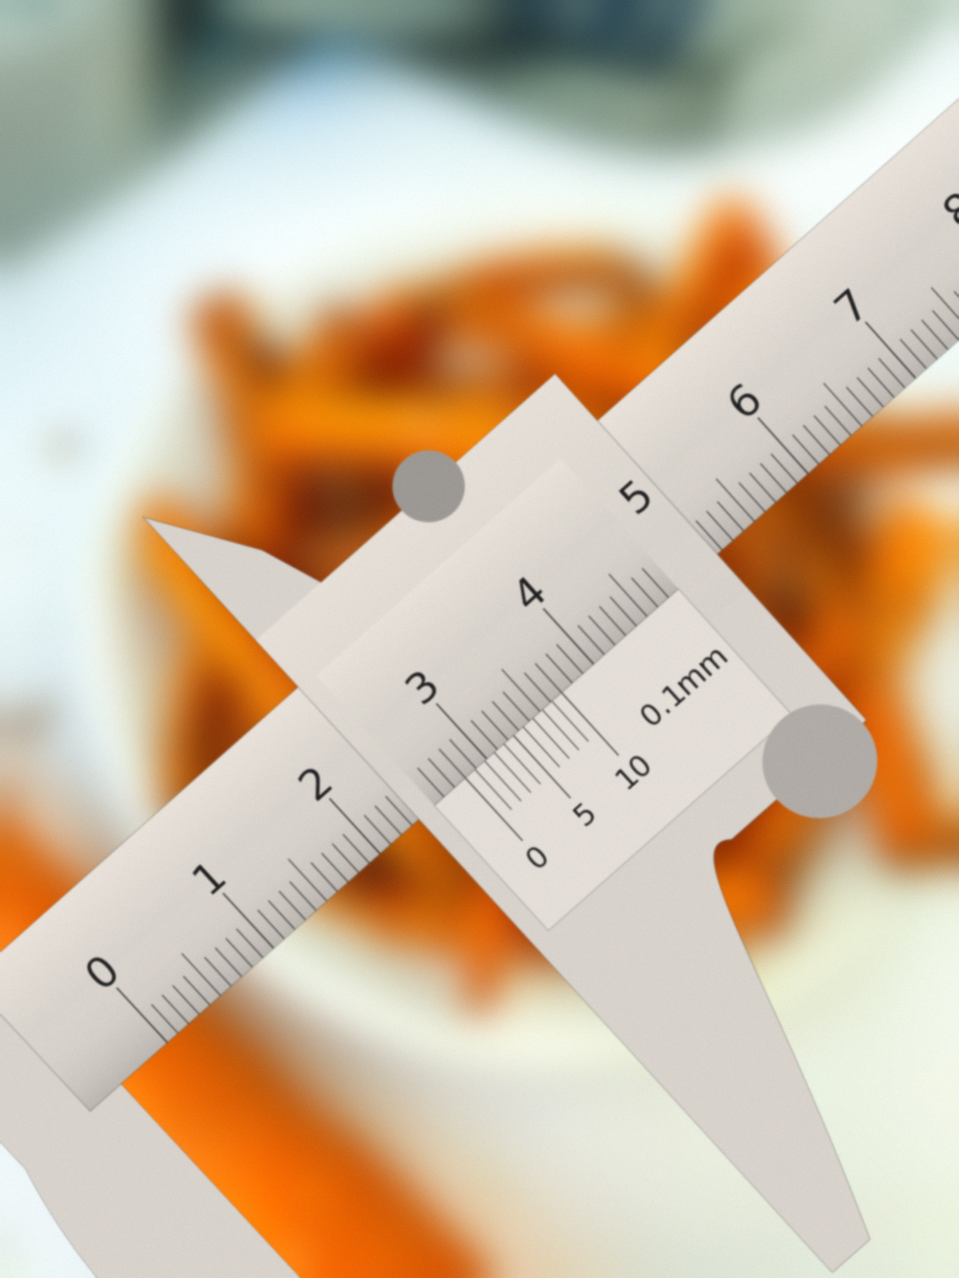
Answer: {"value": 28.0, "unit": "mm"}
